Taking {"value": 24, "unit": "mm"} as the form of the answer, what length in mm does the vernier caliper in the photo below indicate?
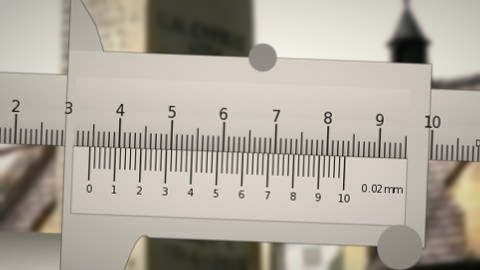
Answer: {"value": 34.4, "unit": "mm"}
